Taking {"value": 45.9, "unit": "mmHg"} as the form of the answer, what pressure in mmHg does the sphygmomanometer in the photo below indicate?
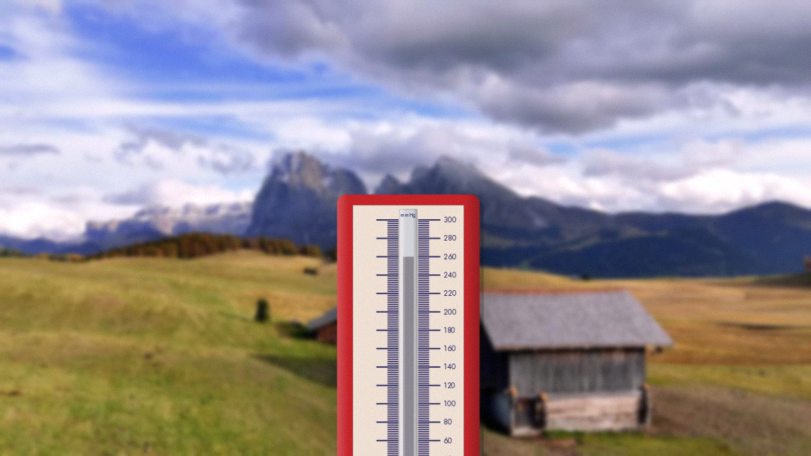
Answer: {"value": 260, "unit": "mmHg"}
